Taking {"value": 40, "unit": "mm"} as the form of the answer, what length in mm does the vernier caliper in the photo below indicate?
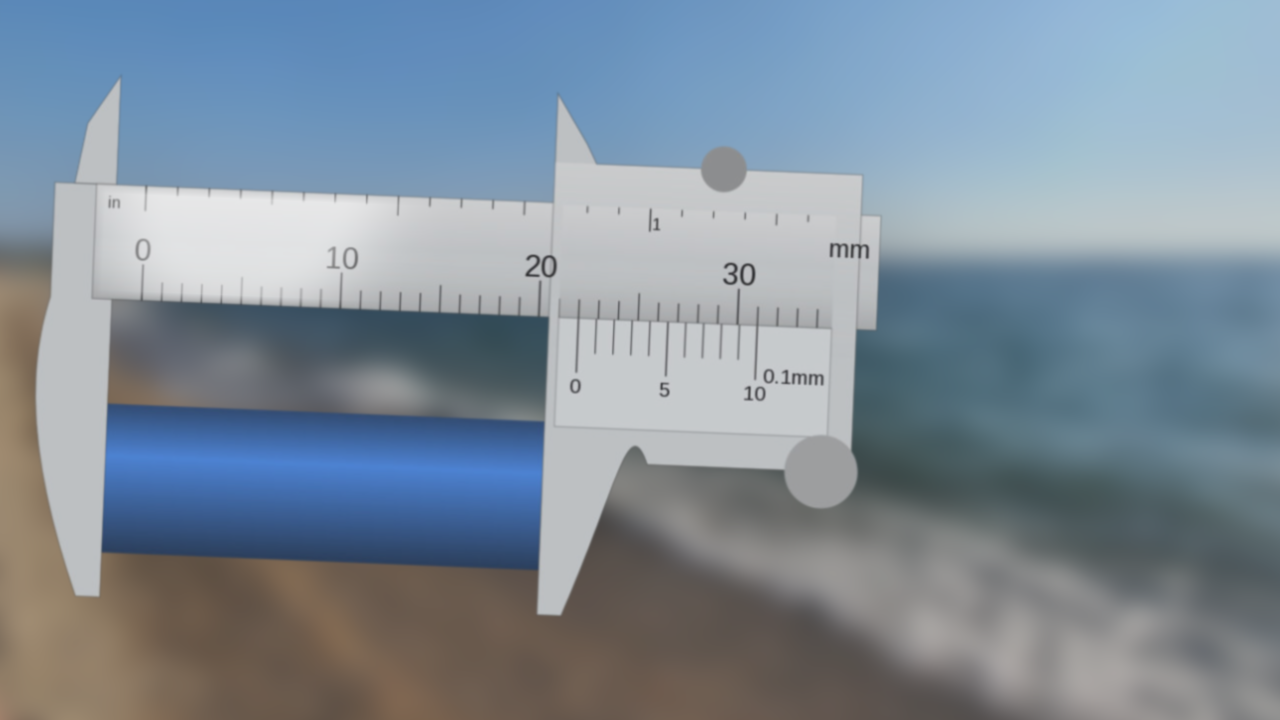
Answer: {"value": 22.0, "unit": "mm"}
